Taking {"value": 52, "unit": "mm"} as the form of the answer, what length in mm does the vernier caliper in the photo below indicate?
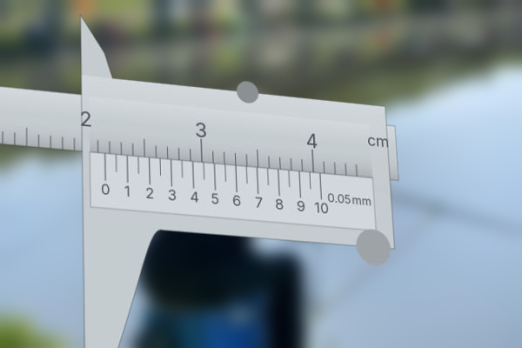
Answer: {"value": 21.6, "unit": "mm"}
